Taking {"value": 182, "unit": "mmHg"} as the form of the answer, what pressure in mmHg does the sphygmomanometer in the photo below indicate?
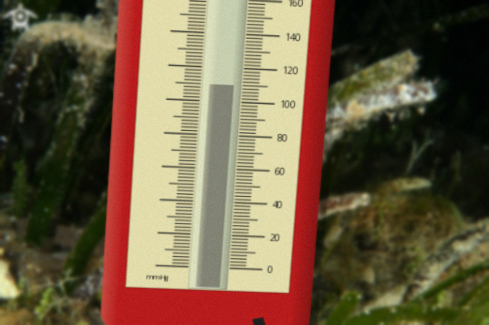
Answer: {"value": 110, "unit": "mmHg"}
